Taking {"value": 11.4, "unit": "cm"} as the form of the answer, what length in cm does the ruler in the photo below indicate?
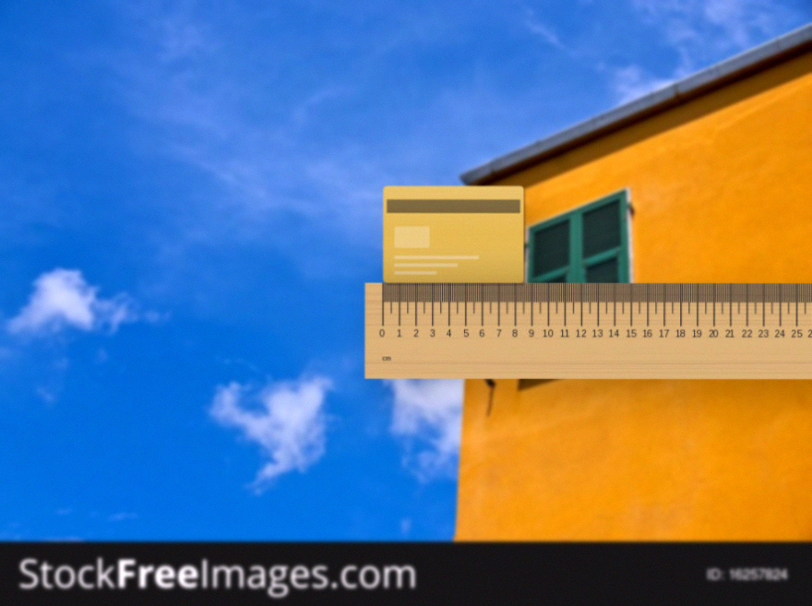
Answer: {"value": 8.5, "unit": "cm"}
